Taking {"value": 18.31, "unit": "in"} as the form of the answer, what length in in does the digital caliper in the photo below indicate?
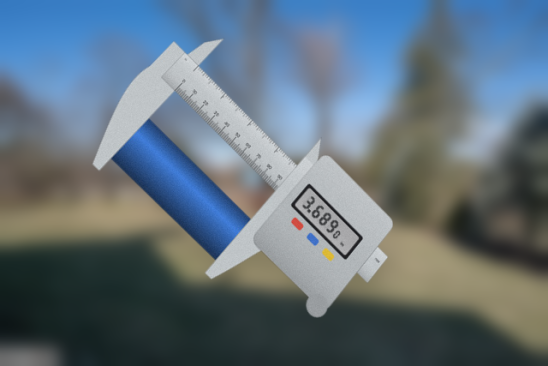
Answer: {"value": 3.6890, "unit": "in"}
